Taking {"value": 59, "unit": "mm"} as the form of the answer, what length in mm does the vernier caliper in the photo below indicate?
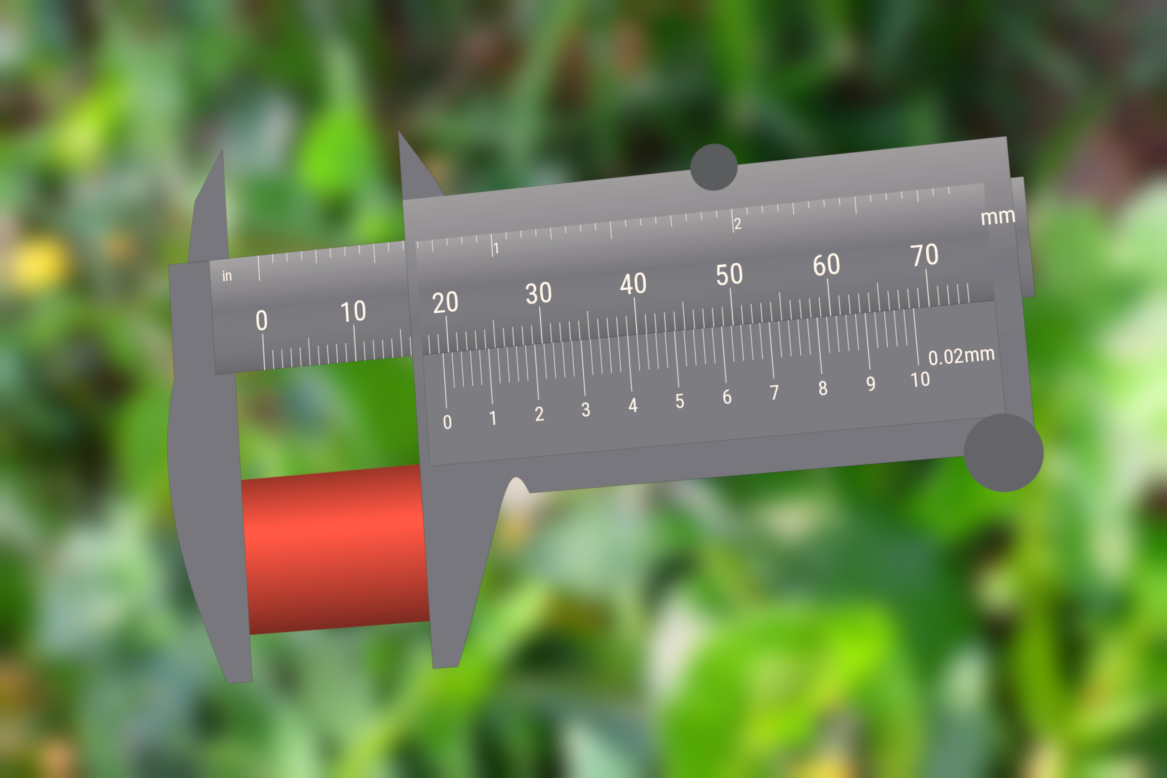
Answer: {"value": 19.4, "unit": "mm"}
